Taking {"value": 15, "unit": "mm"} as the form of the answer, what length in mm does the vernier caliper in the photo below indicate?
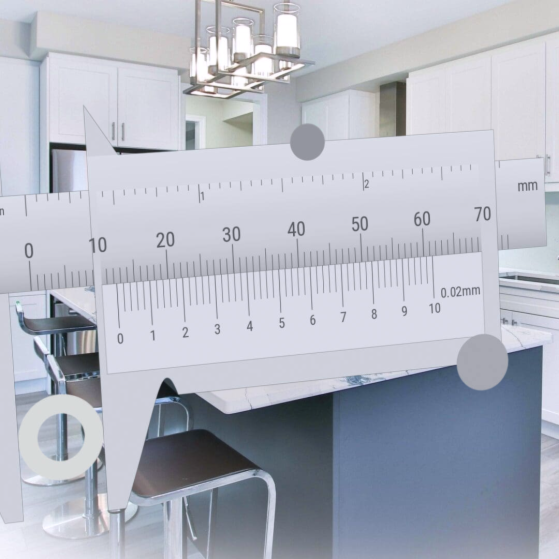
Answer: {"value": 12.4, "unit": "mm"}
